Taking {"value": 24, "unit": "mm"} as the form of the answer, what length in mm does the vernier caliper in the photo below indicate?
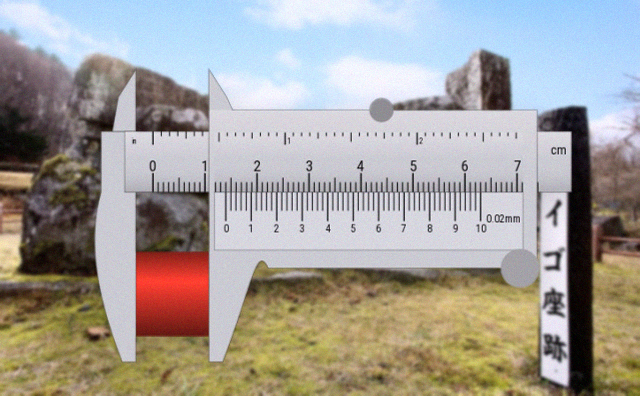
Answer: {"value": 14.0, "unit": "mm"}
